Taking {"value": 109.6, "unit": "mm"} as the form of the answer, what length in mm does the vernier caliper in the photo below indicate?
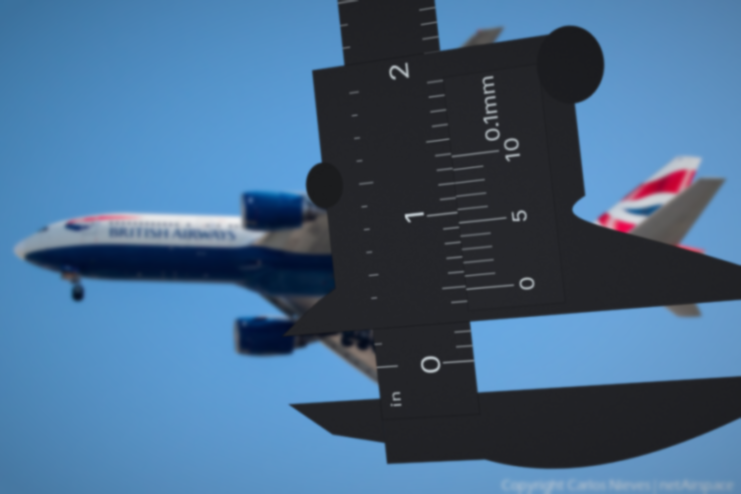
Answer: {"value": 4.8, "unit": "mm"}
